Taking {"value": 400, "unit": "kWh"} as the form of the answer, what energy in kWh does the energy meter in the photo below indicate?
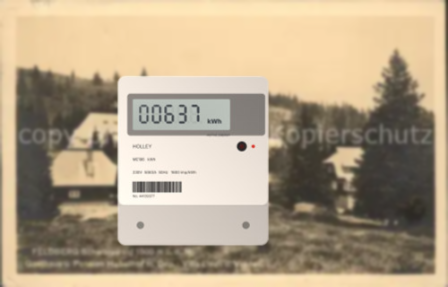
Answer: {"value": 637, "unit": "kWh"}
